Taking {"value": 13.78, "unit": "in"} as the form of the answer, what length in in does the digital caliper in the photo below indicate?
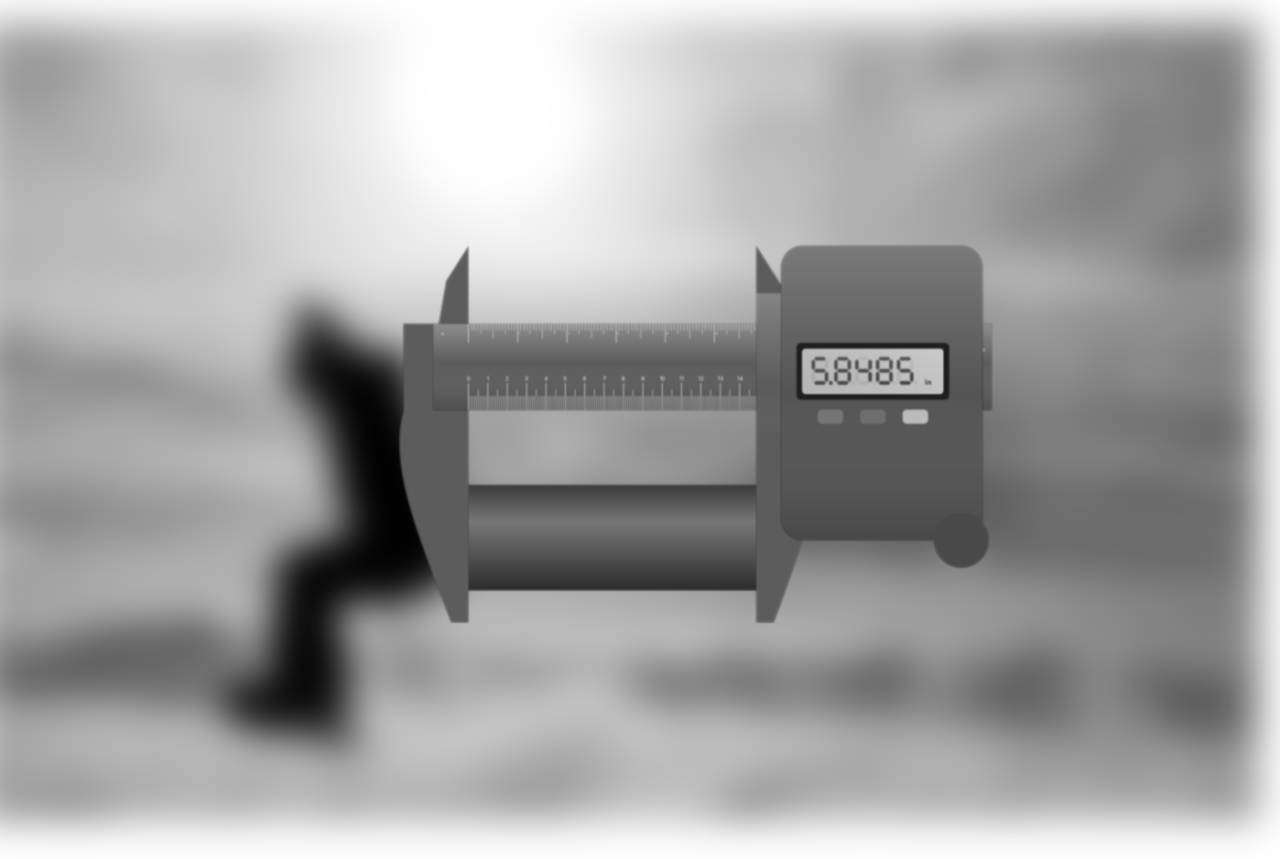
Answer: {"value": 5.8485, "unit": "in"}
